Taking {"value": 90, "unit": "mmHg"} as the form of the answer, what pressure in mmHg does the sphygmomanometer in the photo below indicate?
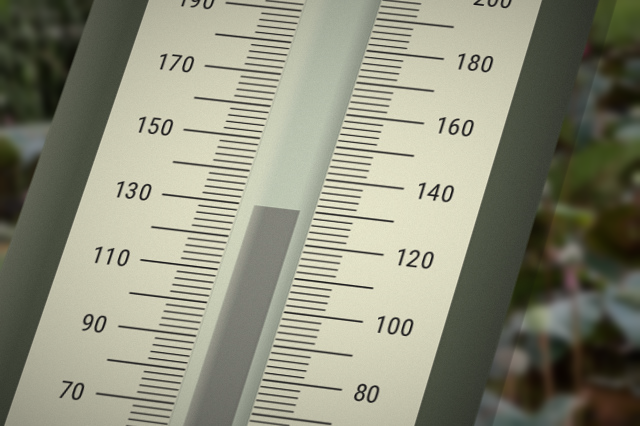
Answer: {"value": 130, "unit": "mmHg"}
